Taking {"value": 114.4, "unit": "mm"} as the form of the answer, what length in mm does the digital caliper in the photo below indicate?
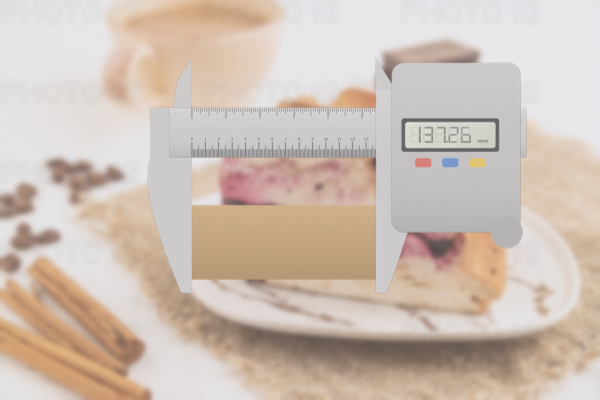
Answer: {"value": 137.26, "unit": "mm"}
